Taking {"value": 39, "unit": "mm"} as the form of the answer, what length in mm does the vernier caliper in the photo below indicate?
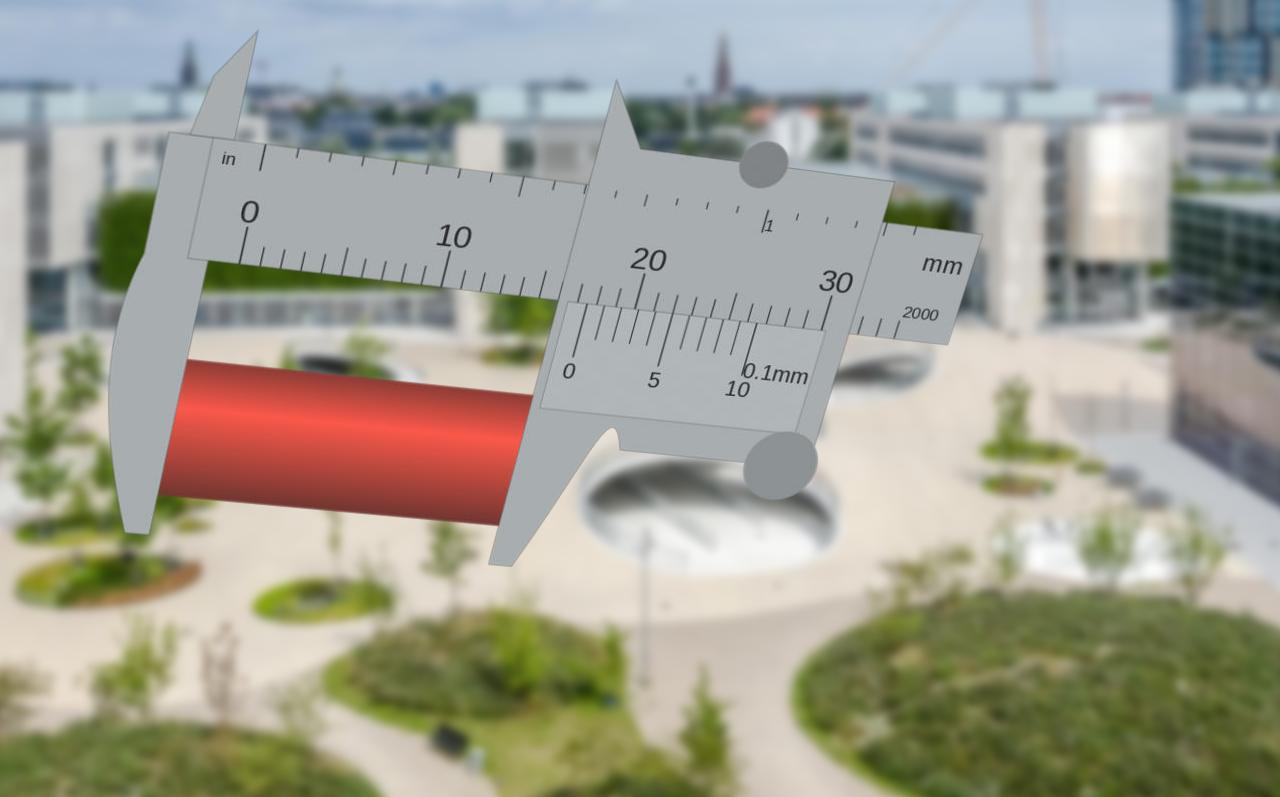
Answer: {"value": 17.5, "unit": "mm"}
